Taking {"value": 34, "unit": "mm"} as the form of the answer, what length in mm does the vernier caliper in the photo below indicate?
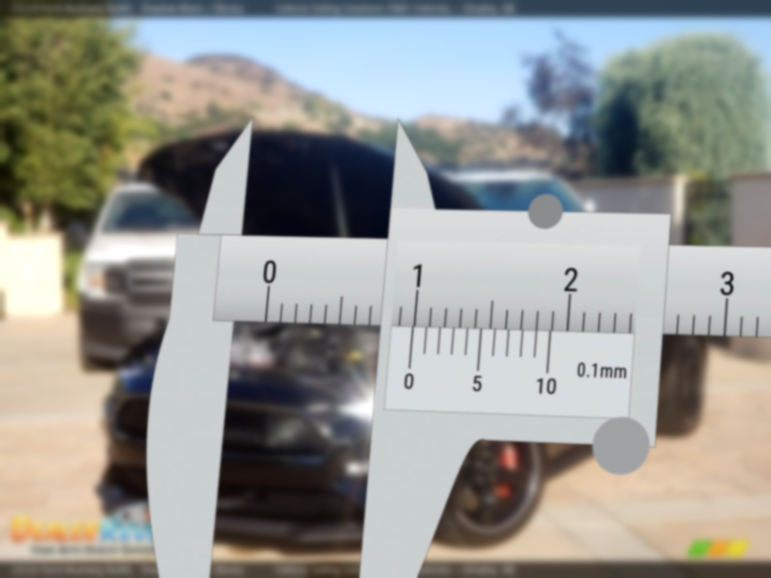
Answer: {"value": 9.9, "unit": "mm"}
